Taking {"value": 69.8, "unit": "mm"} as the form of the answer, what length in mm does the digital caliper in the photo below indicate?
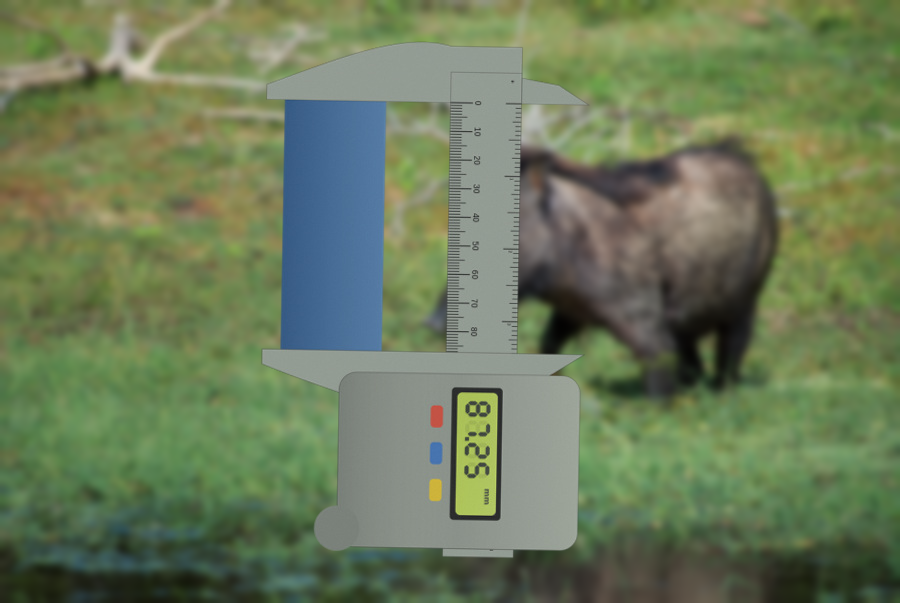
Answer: {"value": 87.25, "unit": "mm"}
